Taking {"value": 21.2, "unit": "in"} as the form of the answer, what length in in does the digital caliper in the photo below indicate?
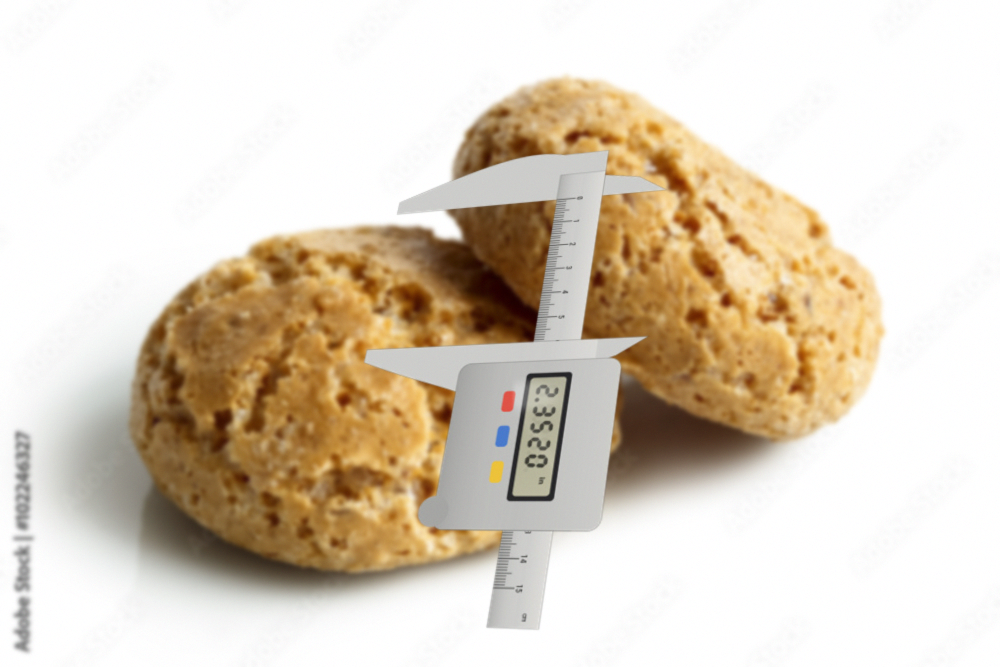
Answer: {"value": 2.3520, "unit": "in"}
